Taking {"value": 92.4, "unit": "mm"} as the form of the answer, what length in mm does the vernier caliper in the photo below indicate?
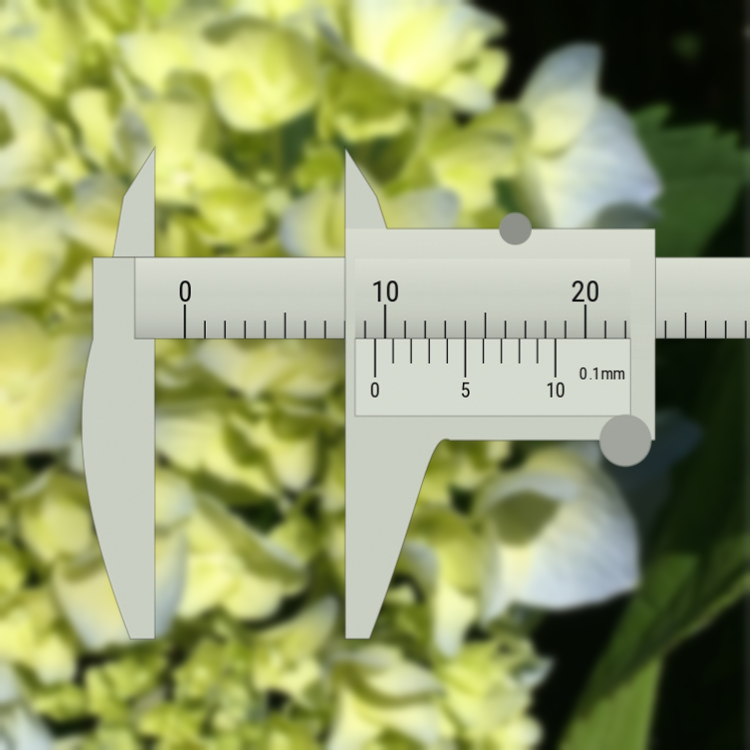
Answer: {"value": 9.5, "unit": "mm"}
